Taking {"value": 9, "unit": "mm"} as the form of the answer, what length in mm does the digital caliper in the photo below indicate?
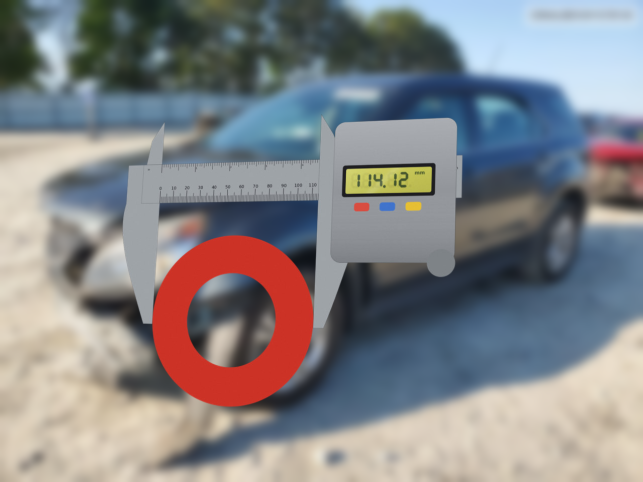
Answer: {"value": 114.12, "unit": "mm"}
